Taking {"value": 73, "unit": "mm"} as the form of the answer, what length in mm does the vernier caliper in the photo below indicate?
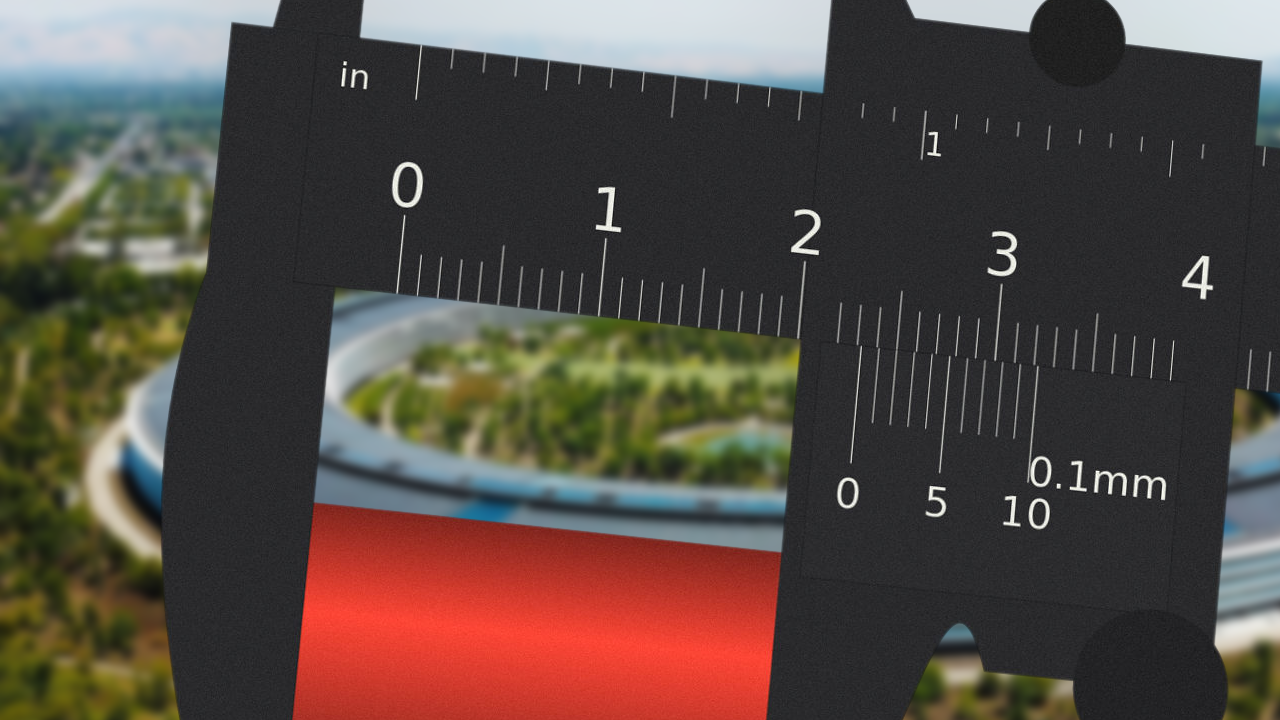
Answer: {"value": 23.2, "unit": "mm"}
